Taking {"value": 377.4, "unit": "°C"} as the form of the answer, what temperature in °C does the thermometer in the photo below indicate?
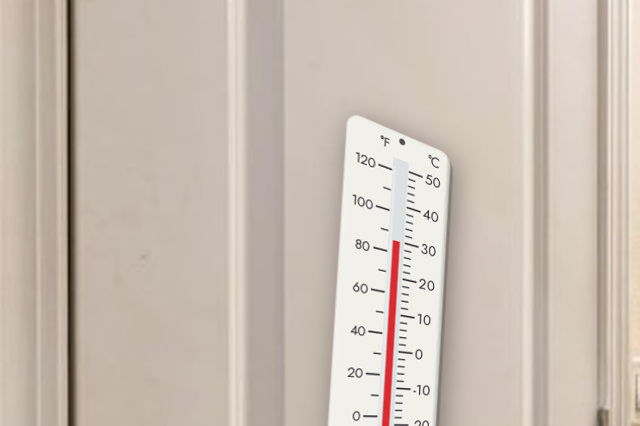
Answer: {"value": 30, "unit": "°C"}
